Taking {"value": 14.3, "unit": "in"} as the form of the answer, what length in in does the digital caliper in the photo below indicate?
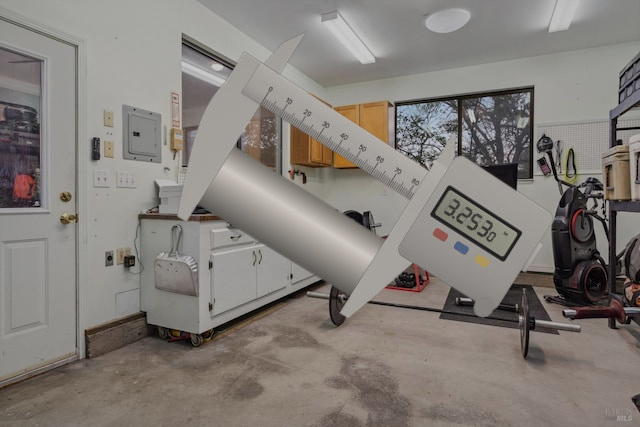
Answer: {"value": 3.2530, "unit": "in"}
